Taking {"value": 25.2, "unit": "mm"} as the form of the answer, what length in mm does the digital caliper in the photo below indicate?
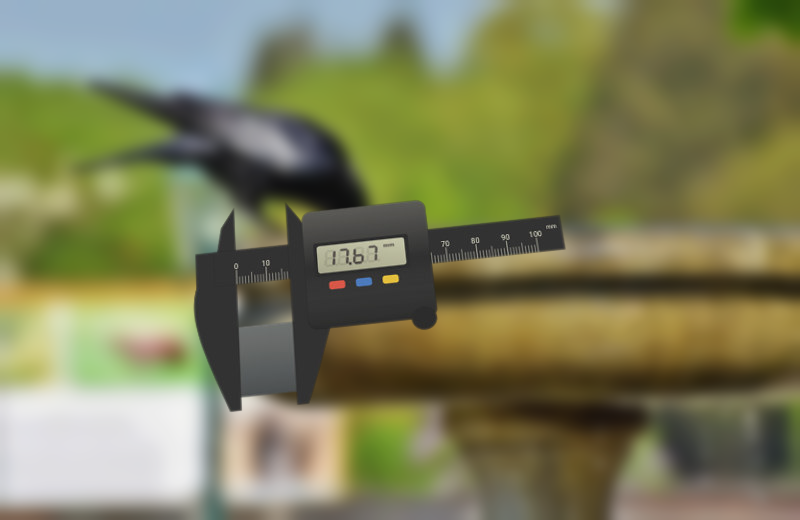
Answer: {"value": 17.67, "unit": "mm"}
